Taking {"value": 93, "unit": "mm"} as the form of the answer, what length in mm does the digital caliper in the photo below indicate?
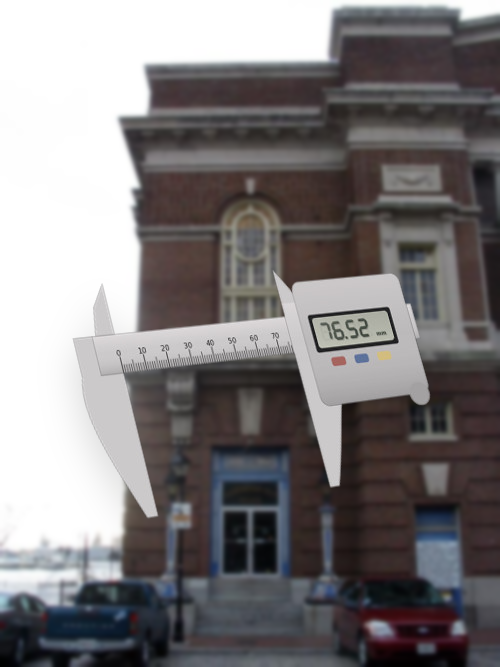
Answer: {"value": 76.52, "unit": "mm"}
